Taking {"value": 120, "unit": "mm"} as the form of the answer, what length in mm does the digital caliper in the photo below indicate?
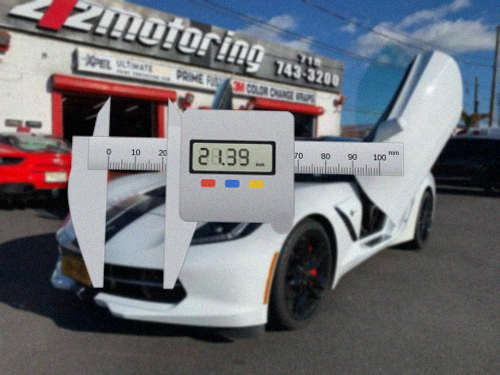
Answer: {"value": 21.39, "unit": "mm"}
